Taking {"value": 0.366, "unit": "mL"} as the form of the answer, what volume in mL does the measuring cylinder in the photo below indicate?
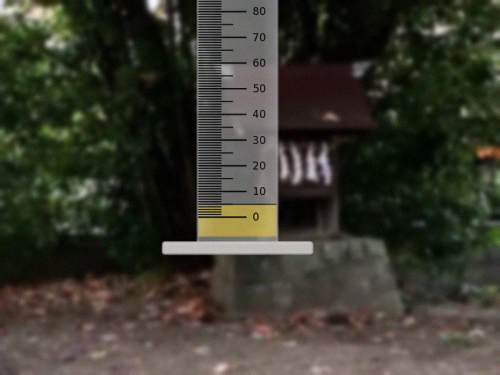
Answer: {"value": 5, "unit": "mL"}
